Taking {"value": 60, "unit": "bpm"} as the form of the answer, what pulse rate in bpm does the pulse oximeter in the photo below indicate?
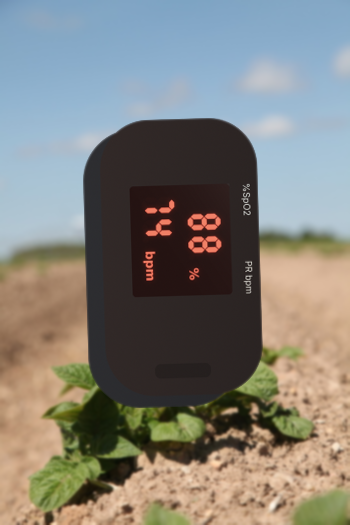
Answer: {"value": 74, "unit": "bpm"}
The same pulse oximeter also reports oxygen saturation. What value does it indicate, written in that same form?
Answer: {"value": 88, "unit": "%"}
